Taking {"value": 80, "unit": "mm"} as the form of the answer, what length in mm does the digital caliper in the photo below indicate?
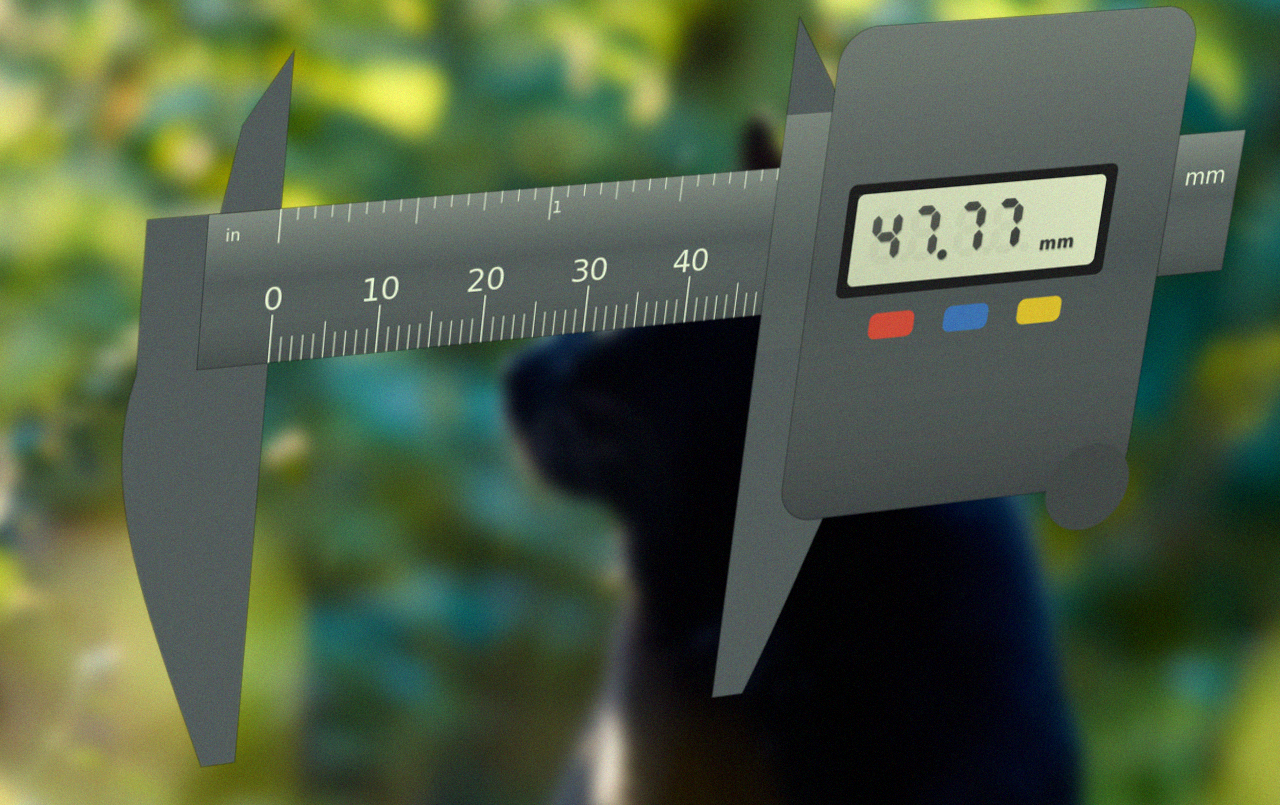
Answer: {"value": 47.77, "unit": "mm"}
